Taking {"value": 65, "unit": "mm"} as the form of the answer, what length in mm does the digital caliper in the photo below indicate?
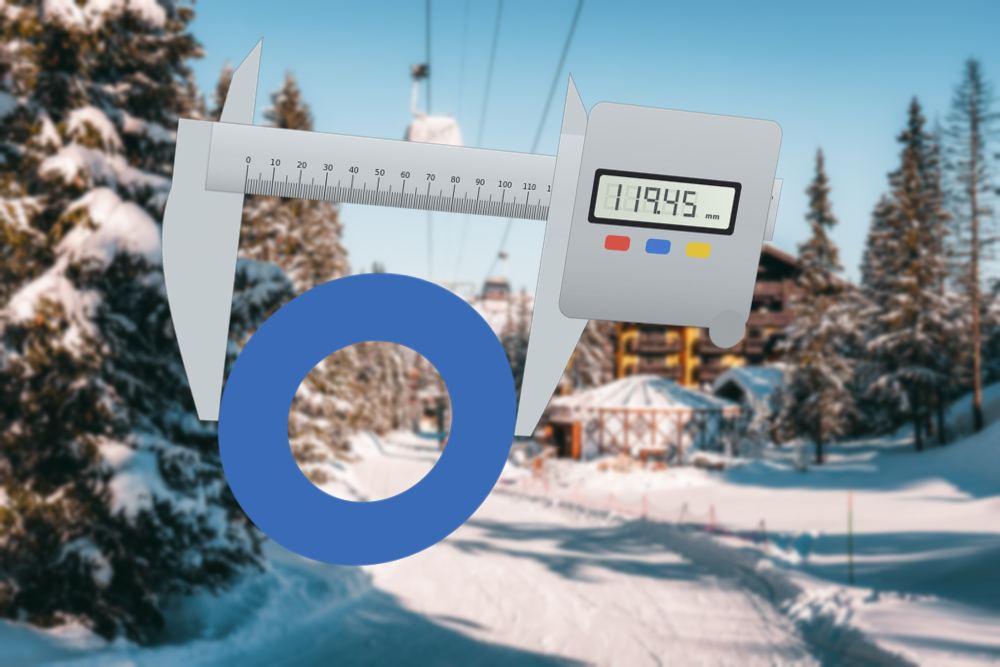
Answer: {"value": 119.45, "unit": "mm"}
